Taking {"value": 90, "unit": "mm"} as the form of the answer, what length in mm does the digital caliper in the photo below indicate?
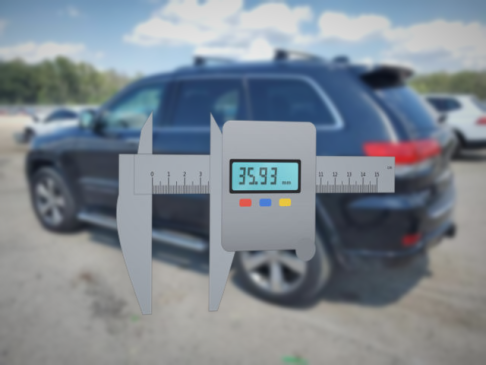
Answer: {"value": 35.93, "unit": "mm"}
